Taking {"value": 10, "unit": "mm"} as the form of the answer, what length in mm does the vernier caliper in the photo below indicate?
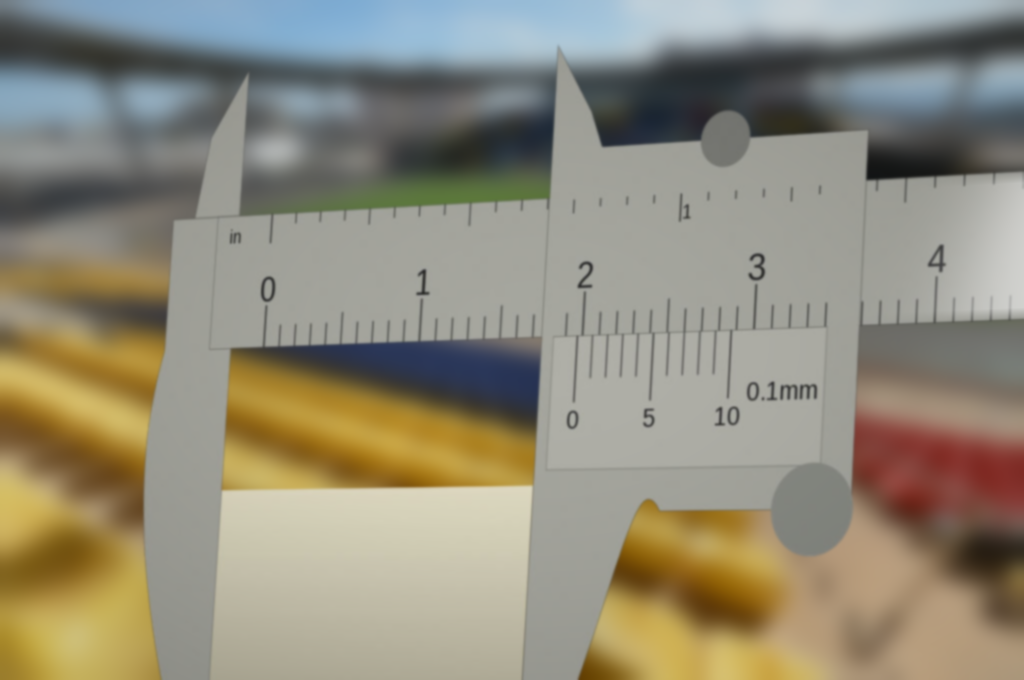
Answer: {"value": 19.7, "unit": "mm"}
